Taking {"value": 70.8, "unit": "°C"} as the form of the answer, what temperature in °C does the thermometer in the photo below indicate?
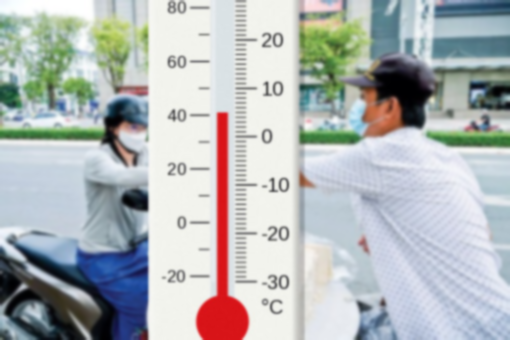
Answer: {"value": 5, "unit": "°C"}
